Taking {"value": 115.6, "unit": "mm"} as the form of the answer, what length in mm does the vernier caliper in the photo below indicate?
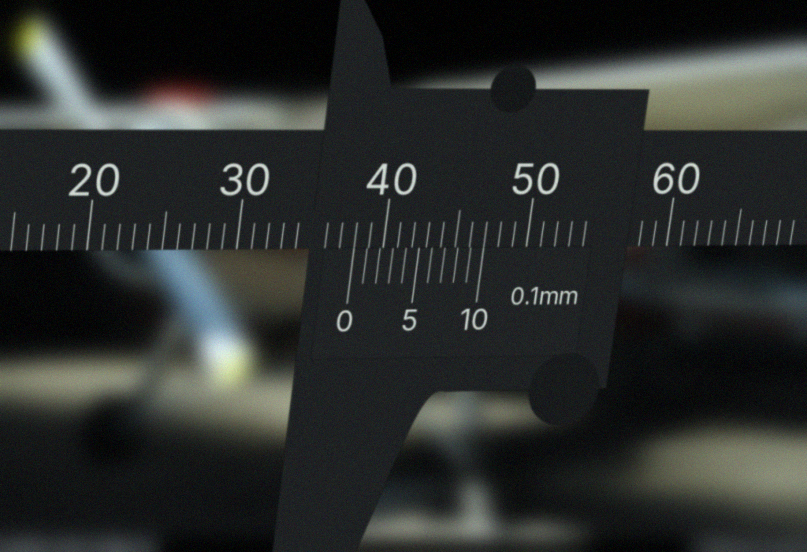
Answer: {"value": 38.0, "unit": "mm"}
